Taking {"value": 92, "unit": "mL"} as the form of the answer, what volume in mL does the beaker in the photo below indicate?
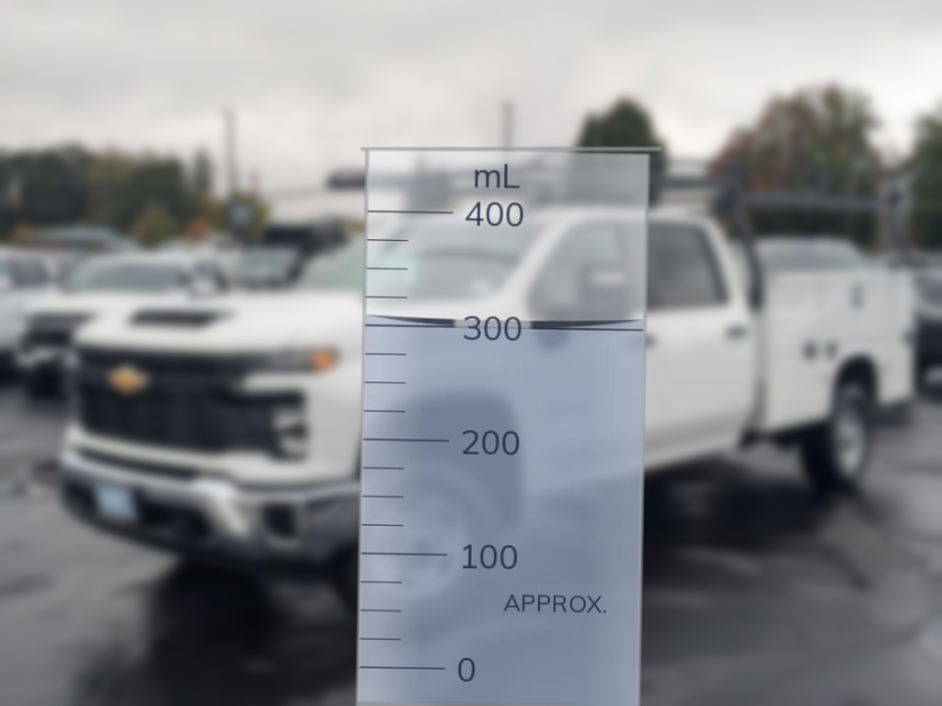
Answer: {"value": 300, "unit": "mL"}
